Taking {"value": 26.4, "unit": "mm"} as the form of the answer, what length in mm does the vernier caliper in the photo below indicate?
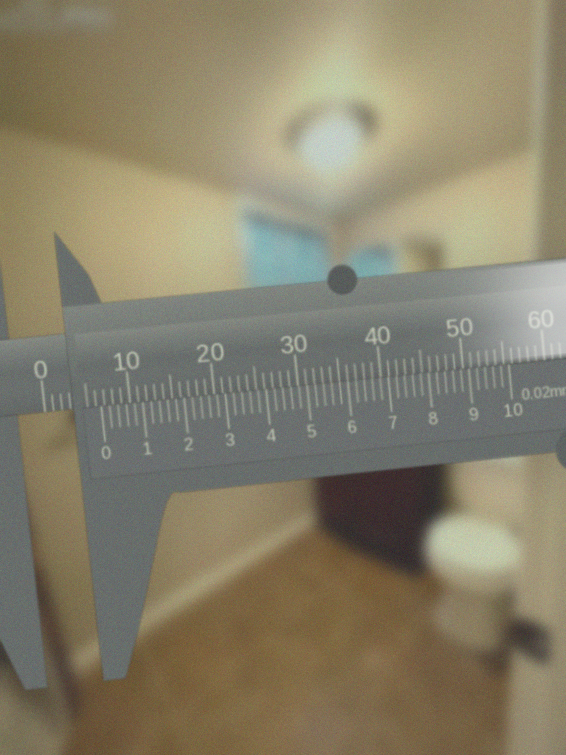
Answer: {"value": 6.6, "unit": "mm"}
